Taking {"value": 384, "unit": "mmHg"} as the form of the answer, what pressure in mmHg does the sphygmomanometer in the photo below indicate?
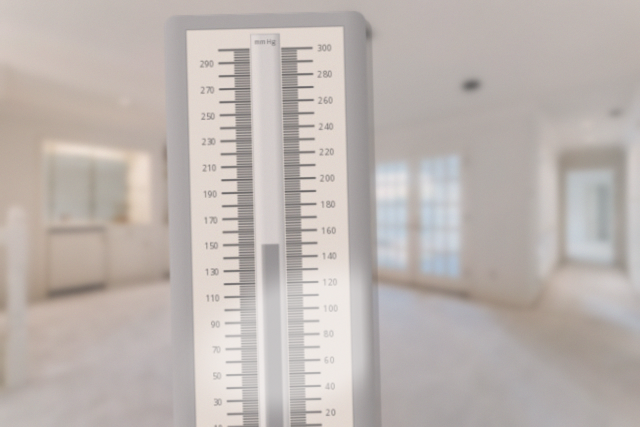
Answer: {"value": 150, "unit": "mmHg"}
